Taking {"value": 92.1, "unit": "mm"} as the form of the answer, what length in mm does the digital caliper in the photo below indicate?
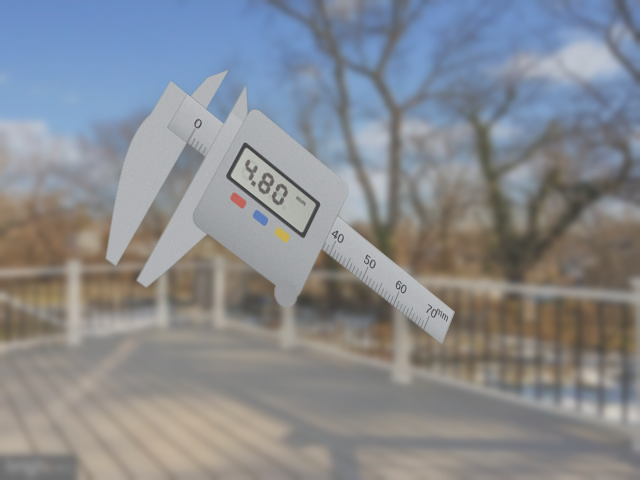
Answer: {"value": 4.80, "unit": "mm"}
